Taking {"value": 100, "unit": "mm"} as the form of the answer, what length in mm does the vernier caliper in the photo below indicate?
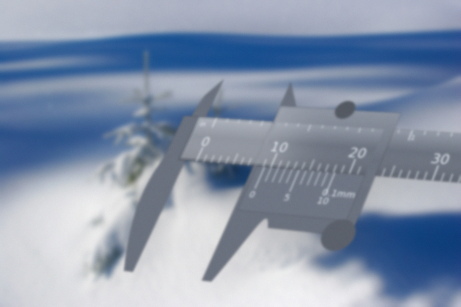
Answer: {"value": 9.2, "unit": "mm"}
